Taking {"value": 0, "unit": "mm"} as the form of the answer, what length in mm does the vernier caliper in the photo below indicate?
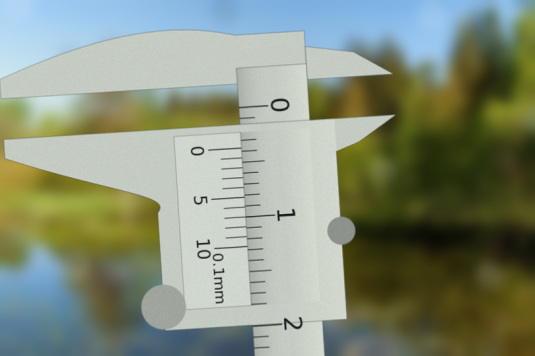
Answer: {"value": 3.7, "unit": "mm"}
